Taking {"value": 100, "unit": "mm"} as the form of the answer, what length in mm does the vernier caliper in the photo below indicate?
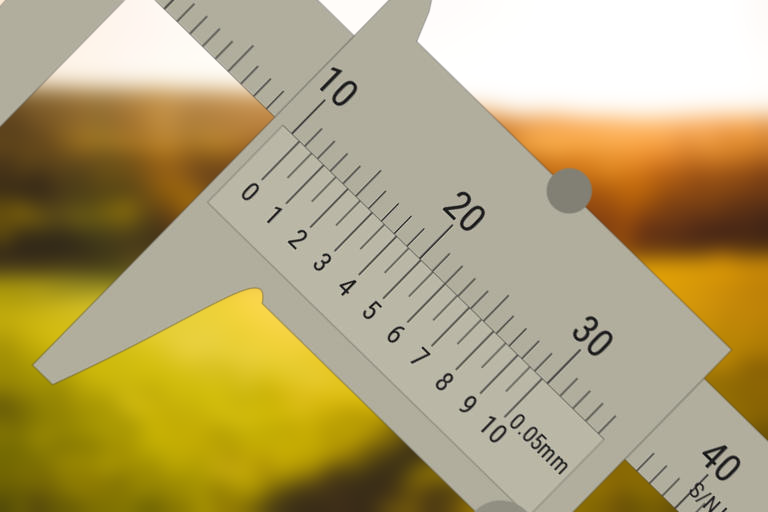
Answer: {"value": 10.6, "unit": "mm"}
